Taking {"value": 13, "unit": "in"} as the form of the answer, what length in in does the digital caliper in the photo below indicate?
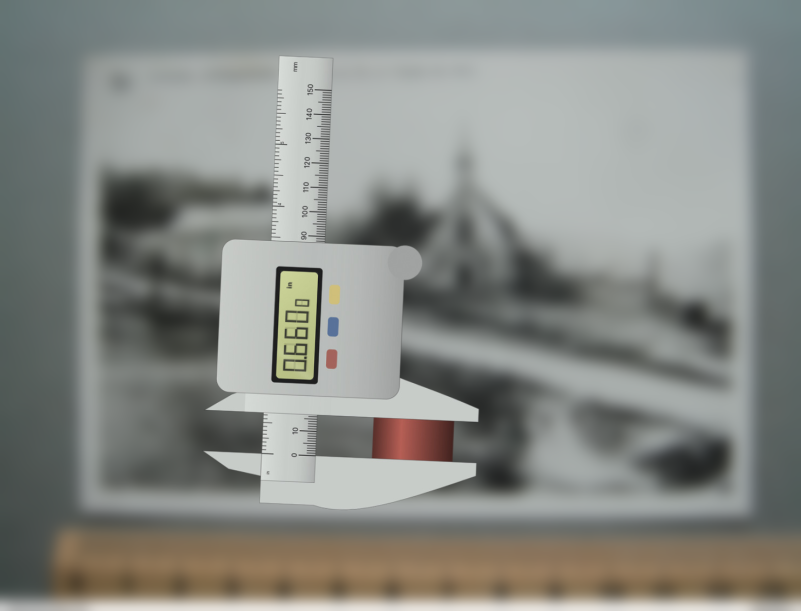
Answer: {"value": 0.6600, "unit": "in"}
